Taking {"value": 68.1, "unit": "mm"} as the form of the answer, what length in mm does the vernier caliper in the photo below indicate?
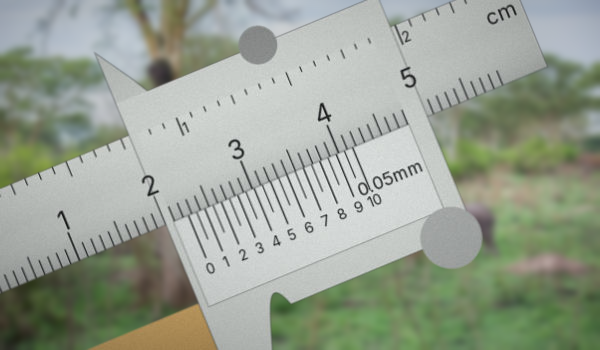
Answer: {"value": 22.6, "unit": "mm"}
